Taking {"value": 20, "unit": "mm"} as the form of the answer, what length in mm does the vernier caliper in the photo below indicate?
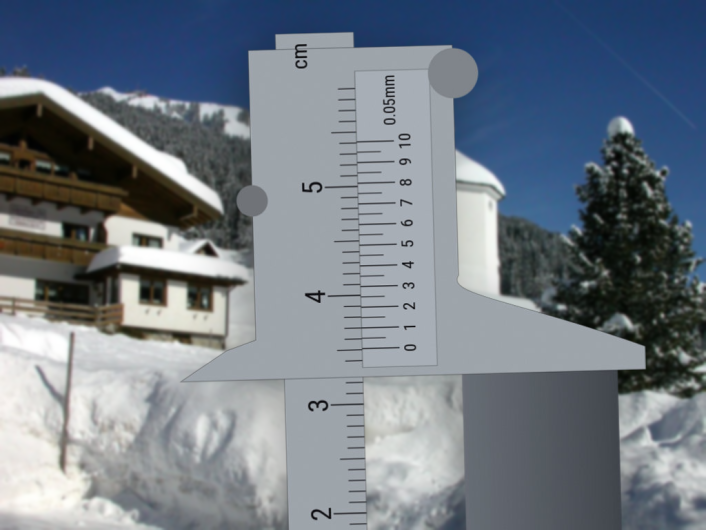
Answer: {"value": 35.1, "unit": "mm"}
